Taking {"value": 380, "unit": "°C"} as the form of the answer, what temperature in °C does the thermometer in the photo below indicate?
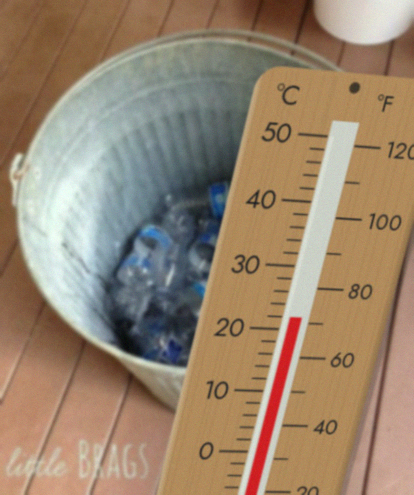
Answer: {"value": 22, "unit": "°C"}
